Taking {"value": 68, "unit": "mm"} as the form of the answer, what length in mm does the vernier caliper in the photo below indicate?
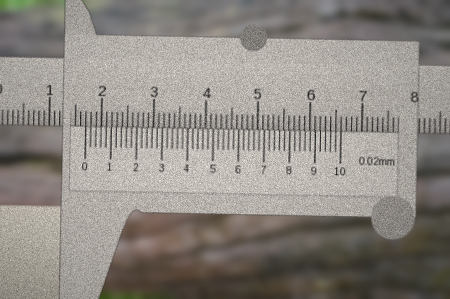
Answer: {"value": 17.0, "unit": "mm"}
